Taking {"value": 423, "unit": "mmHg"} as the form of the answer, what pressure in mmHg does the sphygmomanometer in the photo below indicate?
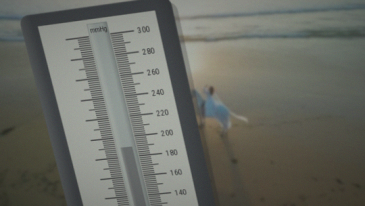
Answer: {"value": 190, "unit": "mmHg"}
